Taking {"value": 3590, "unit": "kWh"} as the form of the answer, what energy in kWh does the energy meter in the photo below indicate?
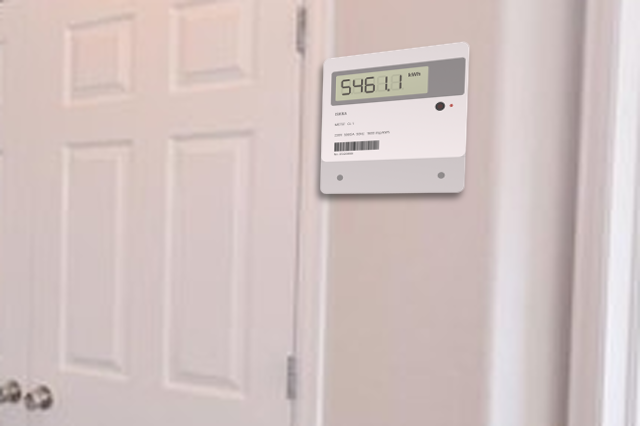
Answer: {"value": 5461.1, "unit": "kWh"}
